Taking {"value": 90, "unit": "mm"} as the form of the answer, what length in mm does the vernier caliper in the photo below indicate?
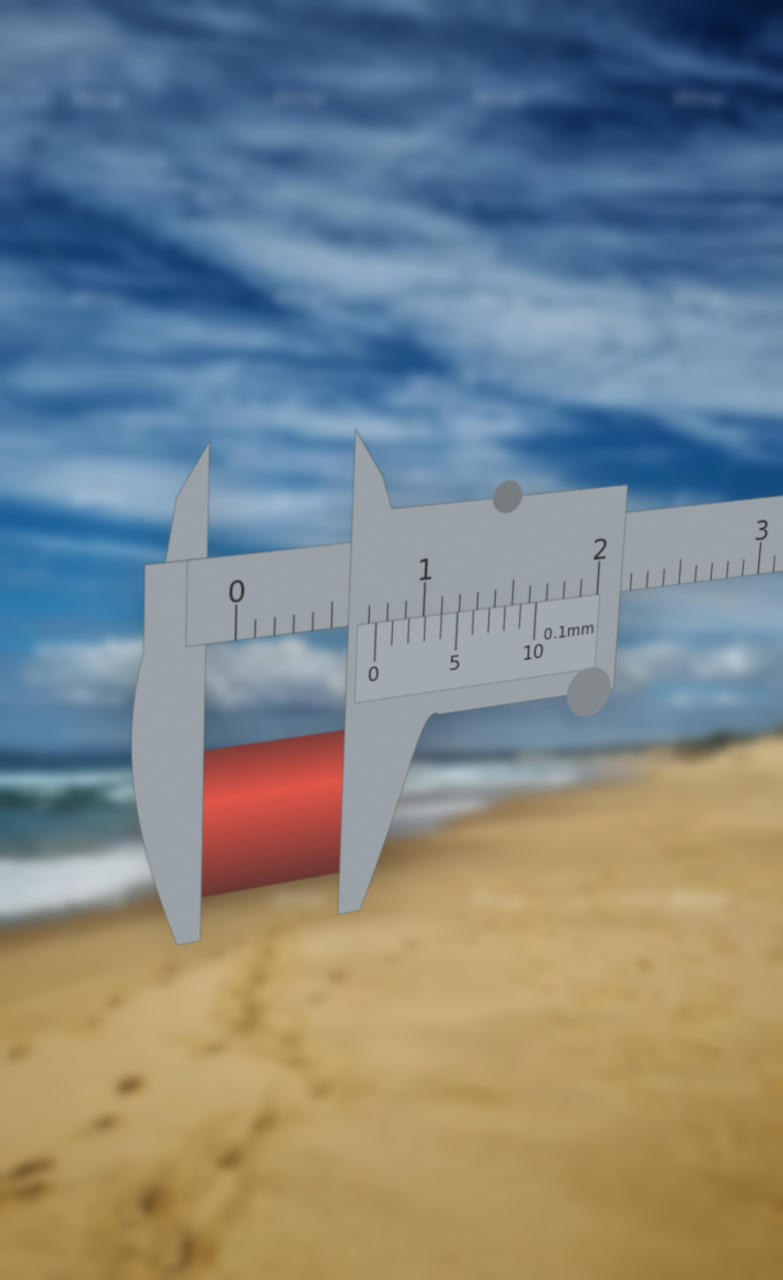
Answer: {"value": 7.4, "unit": "mm"}
